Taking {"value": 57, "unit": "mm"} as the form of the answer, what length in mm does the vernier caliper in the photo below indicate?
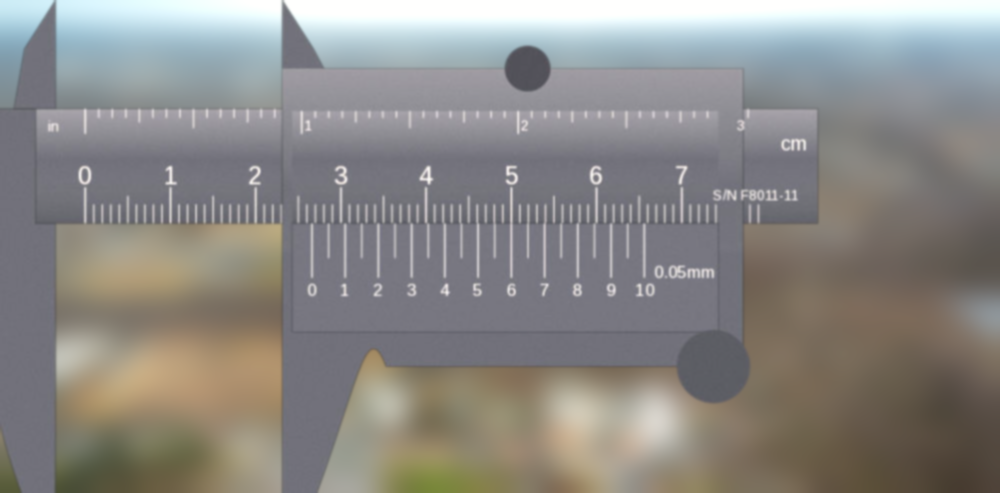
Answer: {"value": 26.6, "unit": "mm"}
